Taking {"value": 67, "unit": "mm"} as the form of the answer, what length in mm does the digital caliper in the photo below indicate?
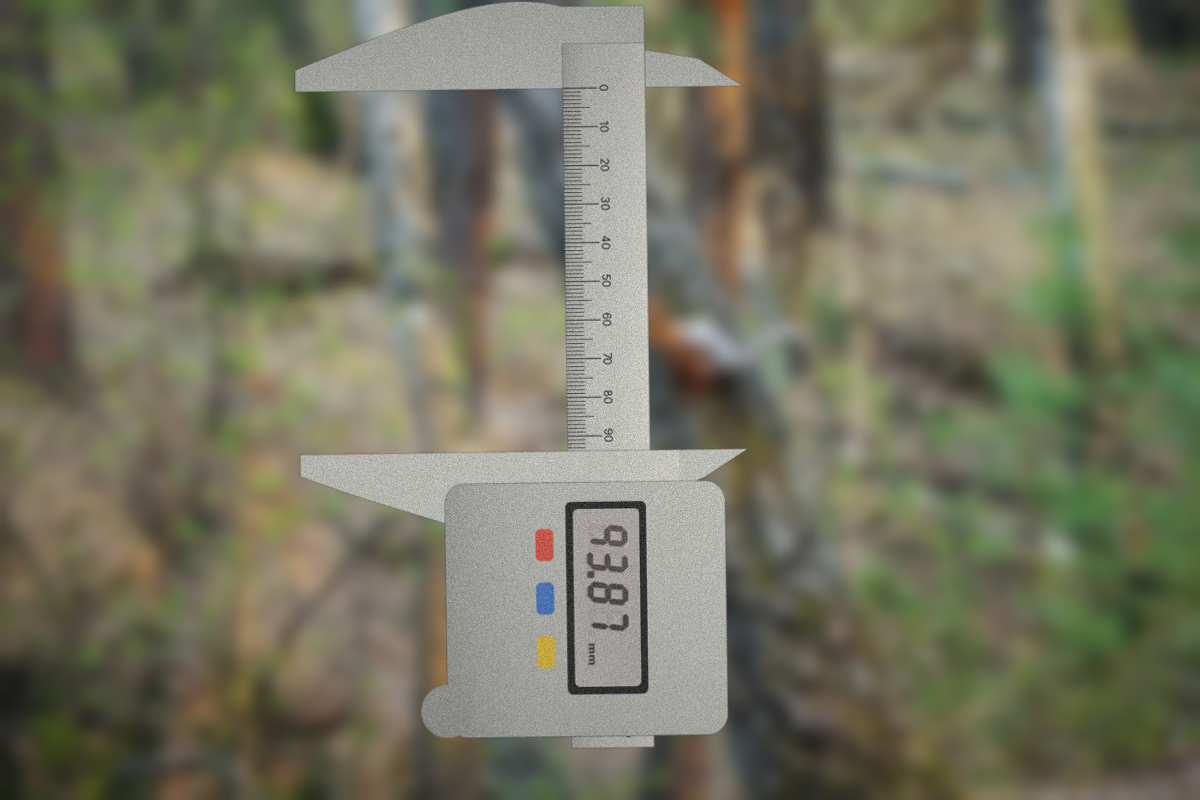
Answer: {"value": 93.87, "unit": "mm"}
